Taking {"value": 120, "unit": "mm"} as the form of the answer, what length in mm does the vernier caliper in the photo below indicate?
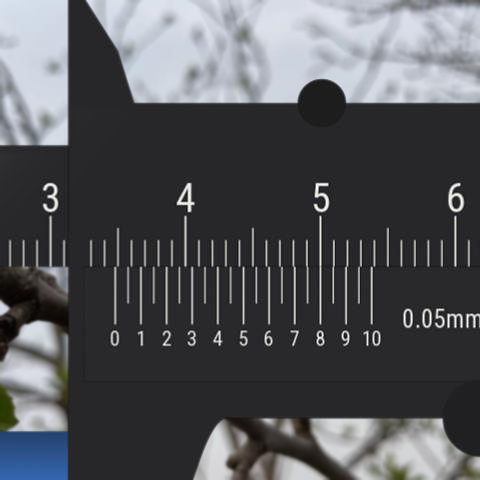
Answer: {"value": 34.8, "unit": "mm"}
